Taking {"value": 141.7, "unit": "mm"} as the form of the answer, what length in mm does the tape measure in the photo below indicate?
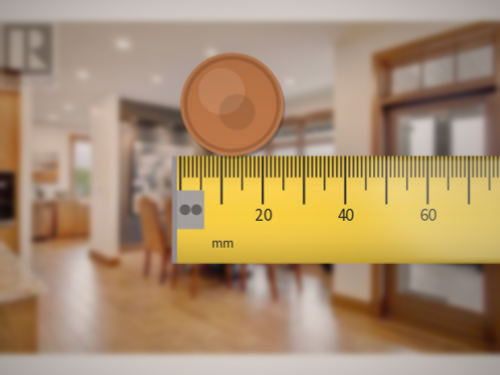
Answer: {"value": 25, "unit": "mm"}
